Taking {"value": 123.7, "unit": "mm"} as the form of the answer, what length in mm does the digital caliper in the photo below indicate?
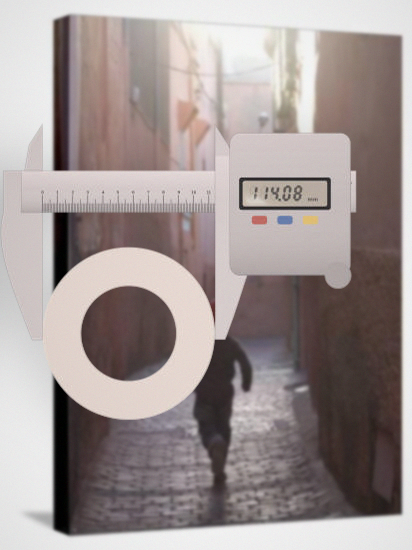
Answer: {"value": 114.08, "unit": "mm"}
